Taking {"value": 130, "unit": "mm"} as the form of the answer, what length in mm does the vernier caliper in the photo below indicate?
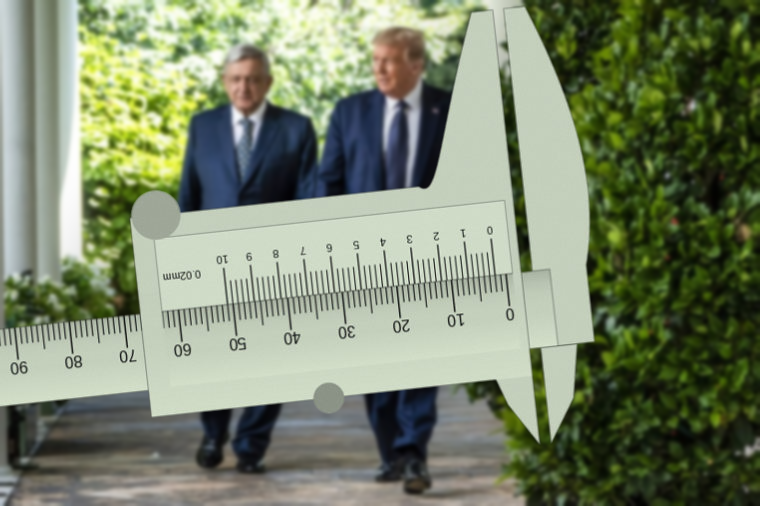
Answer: {"value": 2.0, "unit": "mm"}
